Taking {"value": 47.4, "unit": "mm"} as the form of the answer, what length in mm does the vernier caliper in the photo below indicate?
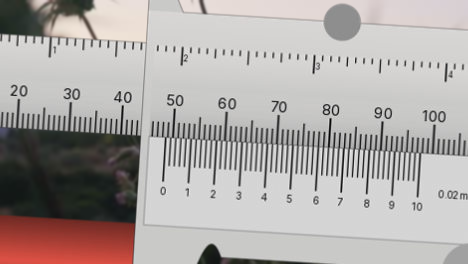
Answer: {"value": 48.6, "unit": "mm"}
